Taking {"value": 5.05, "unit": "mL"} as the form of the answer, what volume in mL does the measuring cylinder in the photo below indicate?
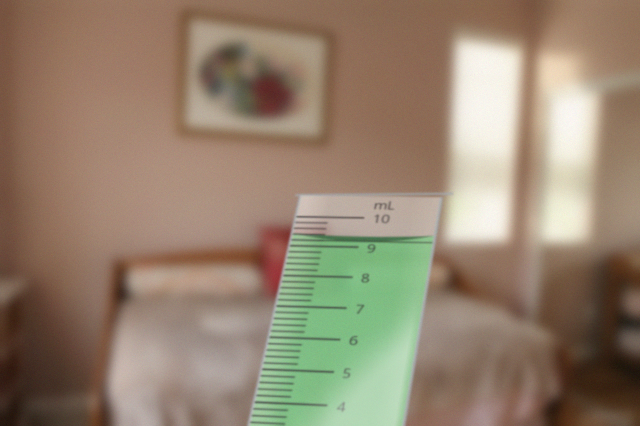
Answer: {"value": 9.2, "unit": "mL"}
